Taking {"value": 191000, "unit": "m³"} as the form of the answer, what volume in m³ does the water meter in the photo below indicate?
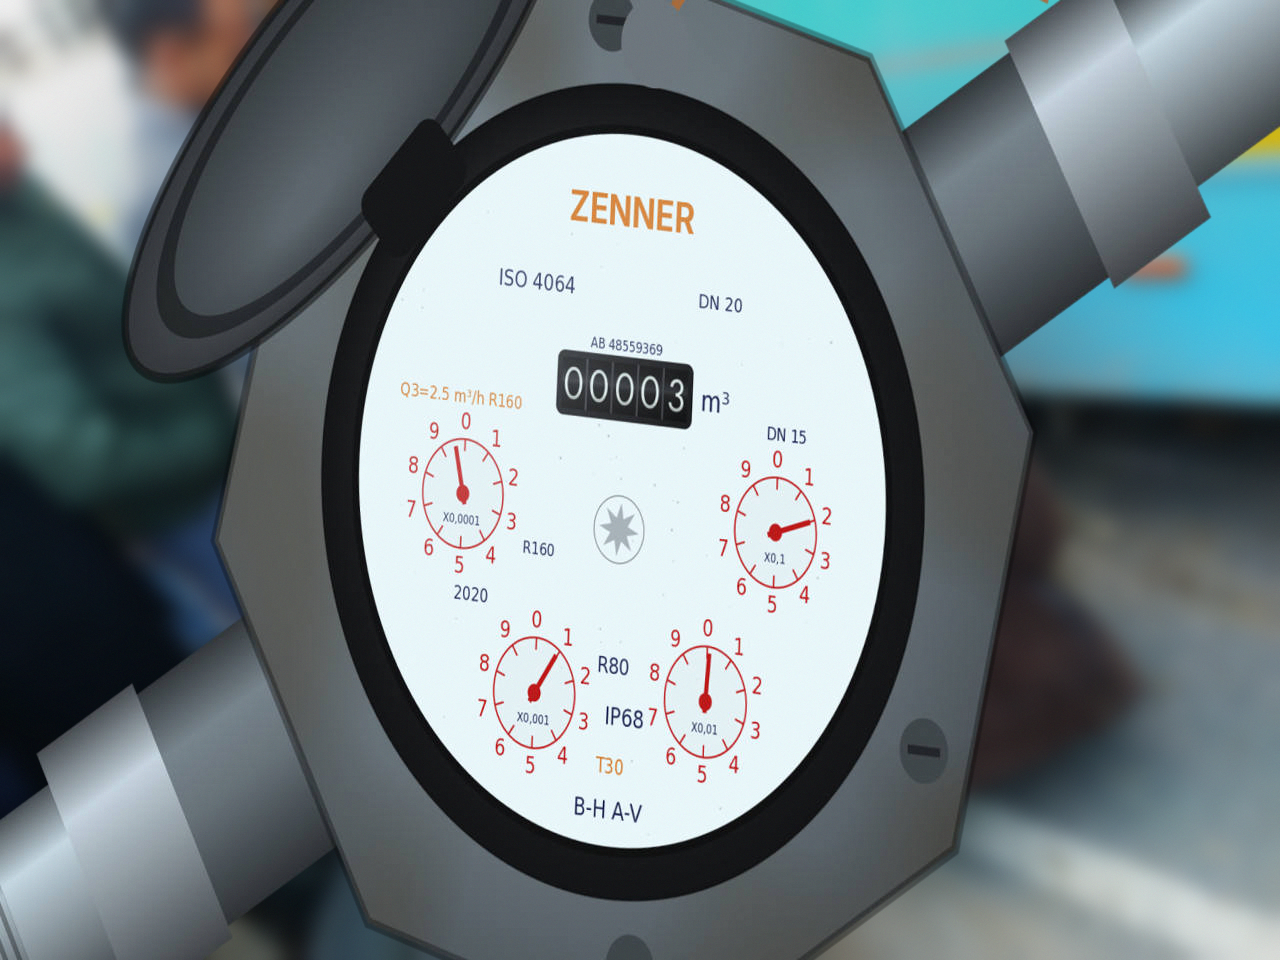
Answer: {"value": 3.2009, "unit": "m³"}
